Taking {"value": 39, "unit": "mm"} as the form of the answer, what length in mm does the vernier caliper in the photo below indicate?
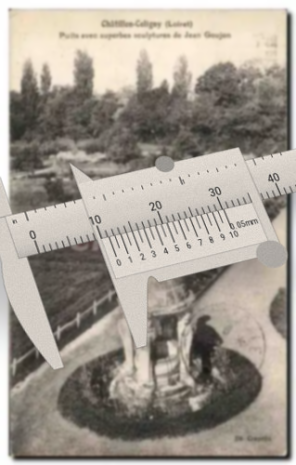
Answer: {"value": 11.2, "unit": "mm"}
